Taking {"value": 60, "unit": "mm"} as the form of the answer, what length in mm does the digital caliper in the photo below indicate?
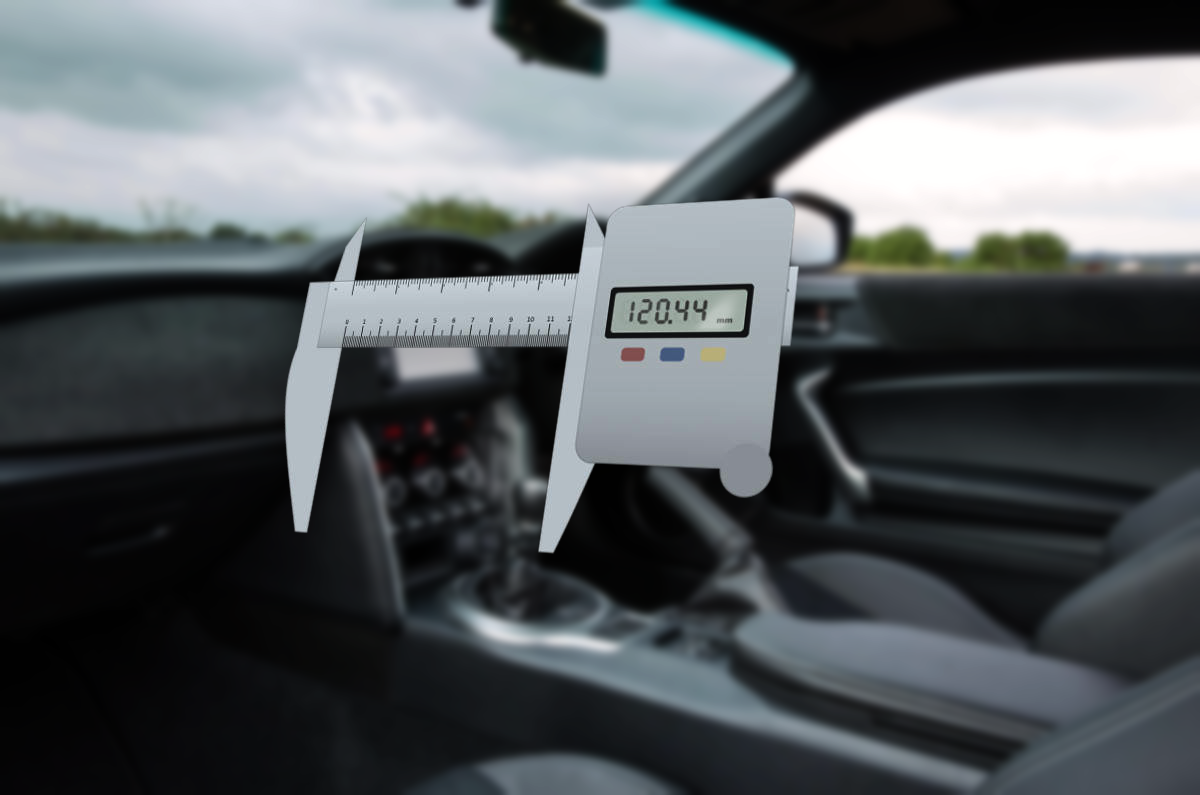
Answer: {"value": 120.44, "unit": "mm"}
